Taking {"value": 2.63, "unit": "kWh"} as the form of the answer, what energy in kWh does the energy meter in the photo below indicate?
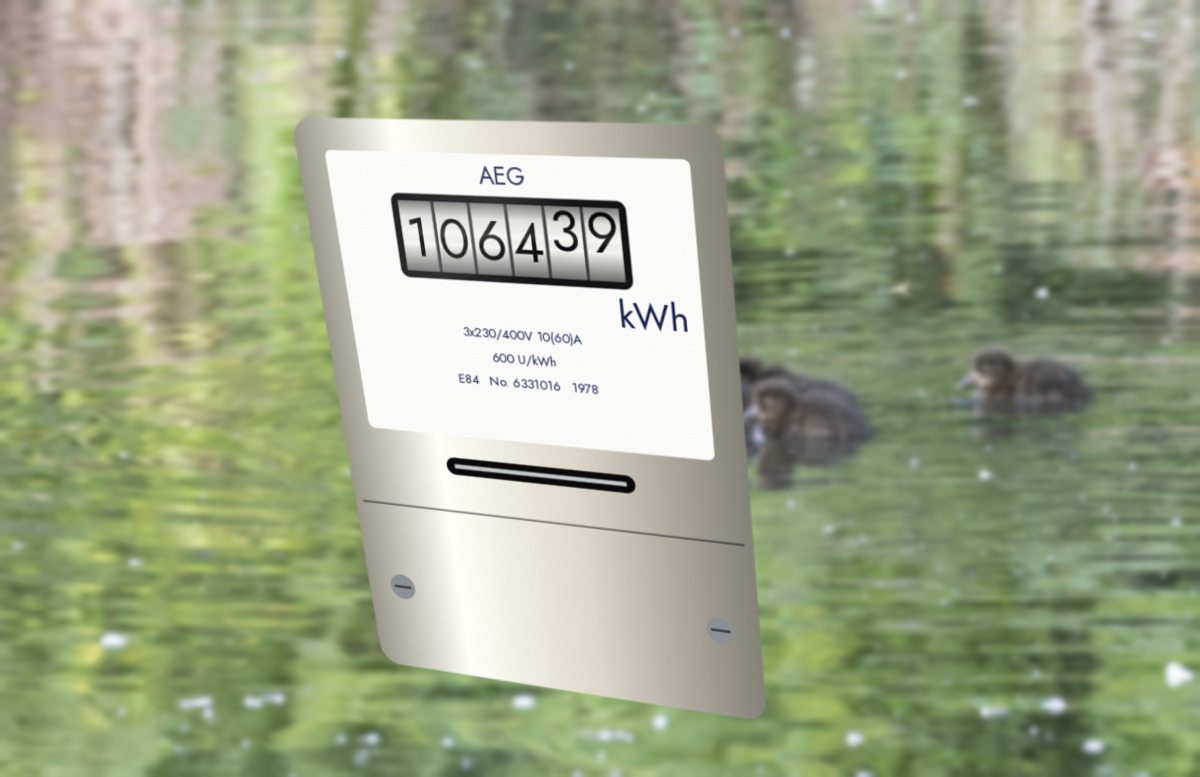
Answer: {"value": 106439, "unit": "kWh"}
